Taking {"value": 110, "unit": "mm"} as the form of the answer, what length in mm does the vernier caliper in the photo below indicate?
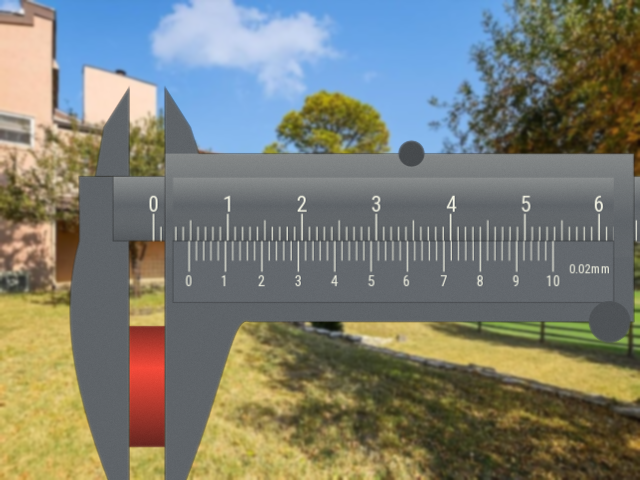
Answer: {"value": 4.8, "unit": "mm"}
